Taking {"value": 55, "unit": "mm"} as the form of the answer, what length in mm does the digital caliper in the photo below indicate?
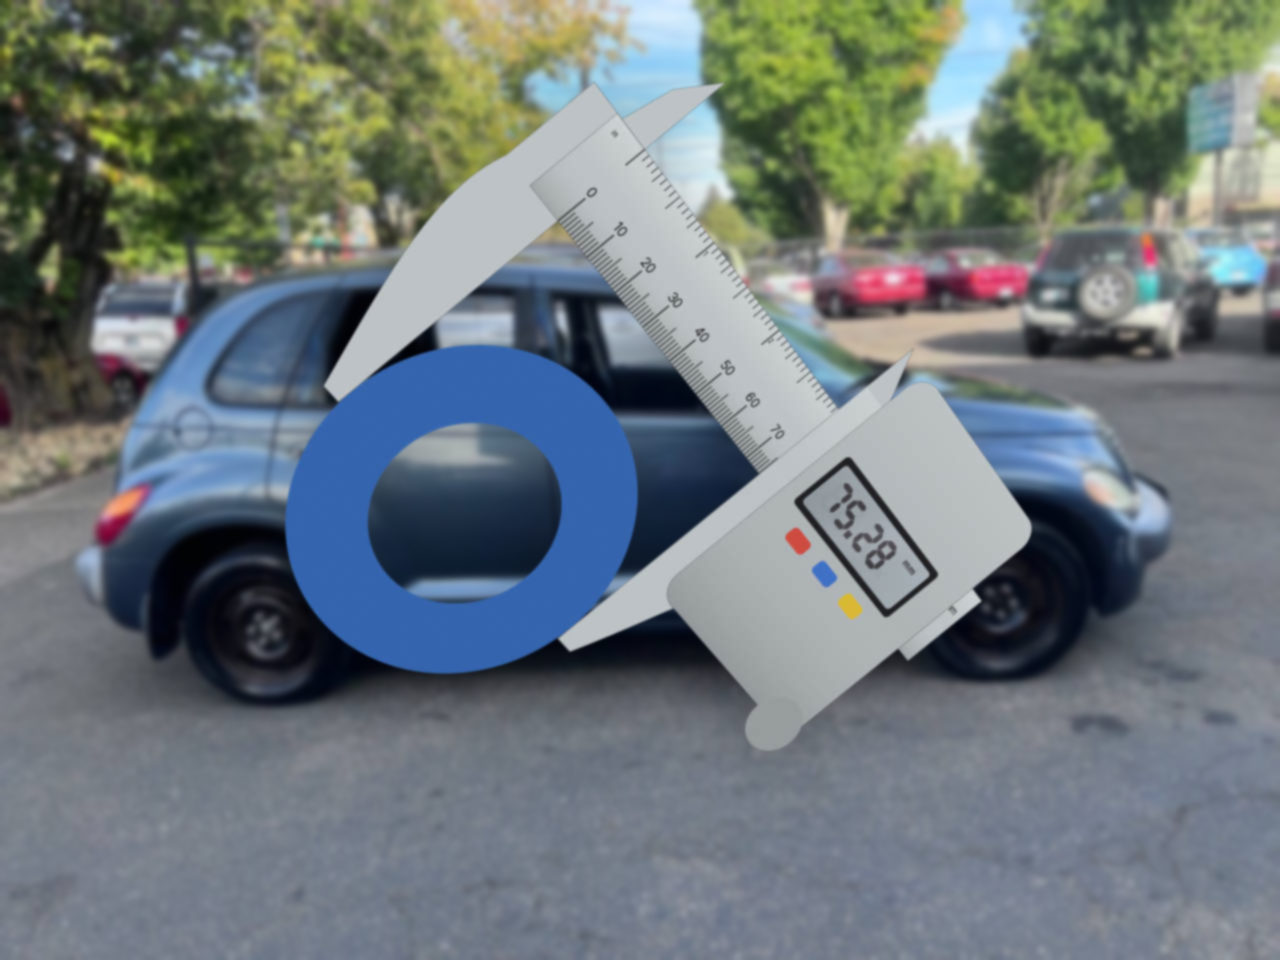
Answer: {"value": 75.28, "unit": "mm"}
